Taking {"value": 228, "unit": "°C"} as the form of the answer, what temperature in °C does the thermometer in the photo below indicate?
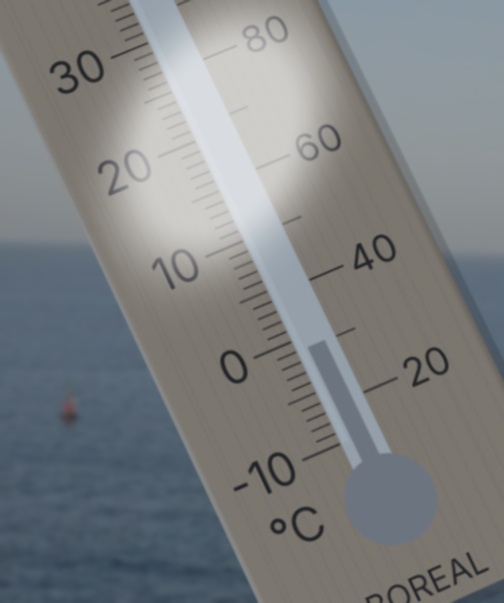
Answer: {"value": -1, "unit": "°C"}
